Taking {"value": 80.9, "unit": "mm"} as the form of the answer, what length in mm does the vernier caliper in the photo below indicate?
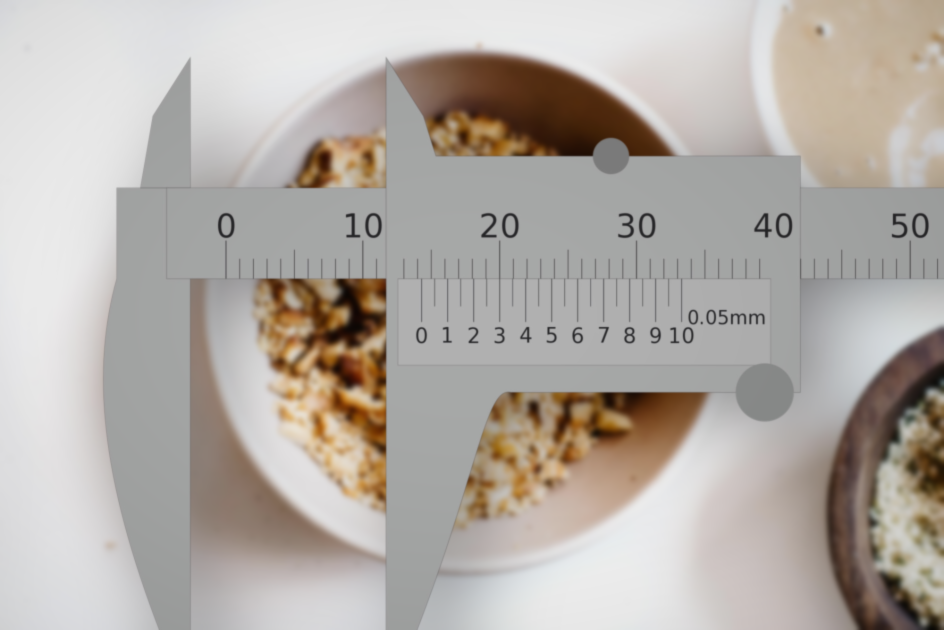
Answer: {"value": 14.3, "unit": "mm"}
